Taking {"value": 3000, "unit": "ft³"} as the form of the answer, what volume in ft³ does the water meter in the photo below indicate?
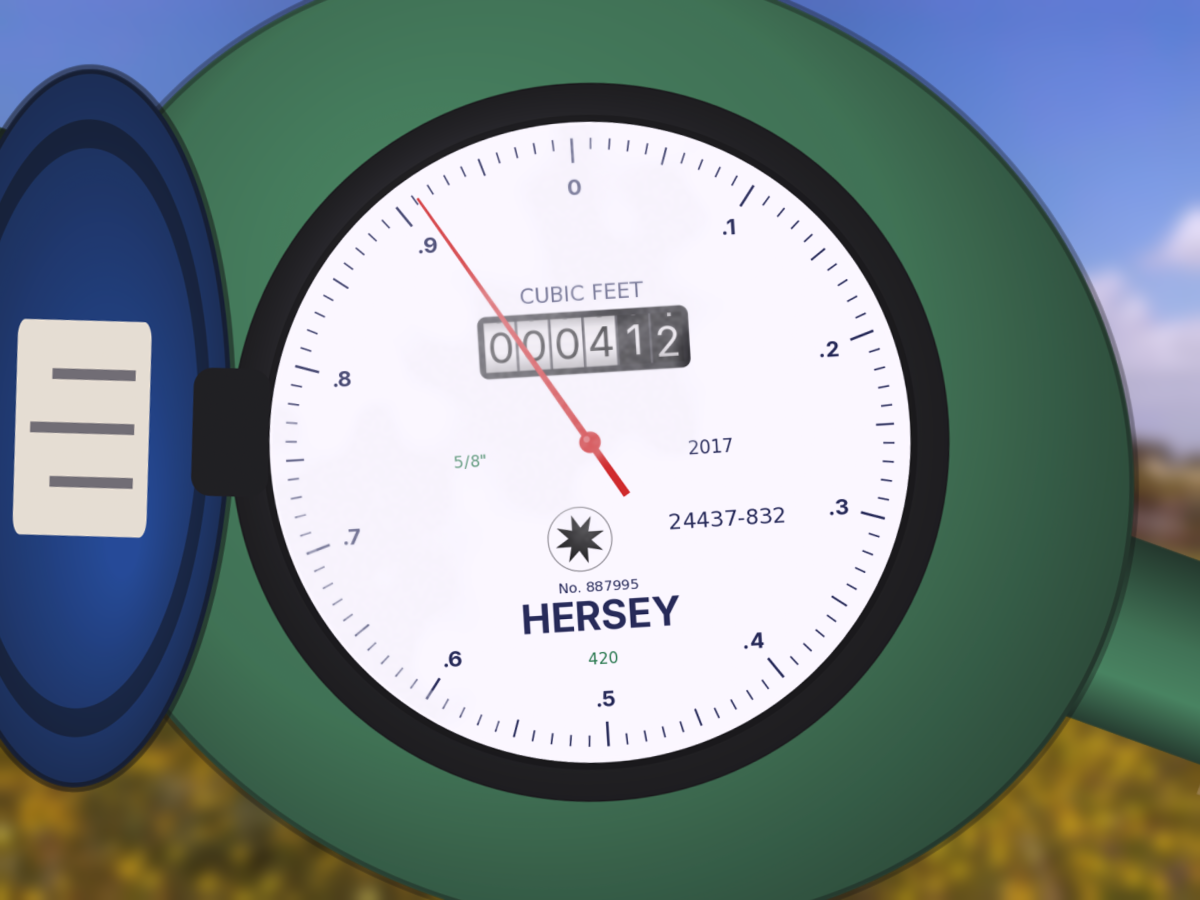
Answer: {"value": 411.91, "unit": "ft³"}
